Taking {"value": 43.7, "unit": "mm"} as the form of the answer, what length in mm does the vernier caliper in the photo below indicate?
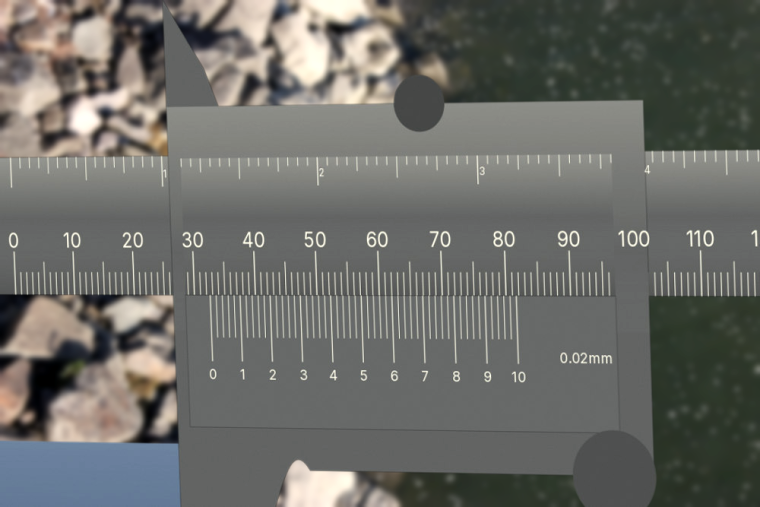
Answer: {"value": 32.6, "unit": "mm"}
